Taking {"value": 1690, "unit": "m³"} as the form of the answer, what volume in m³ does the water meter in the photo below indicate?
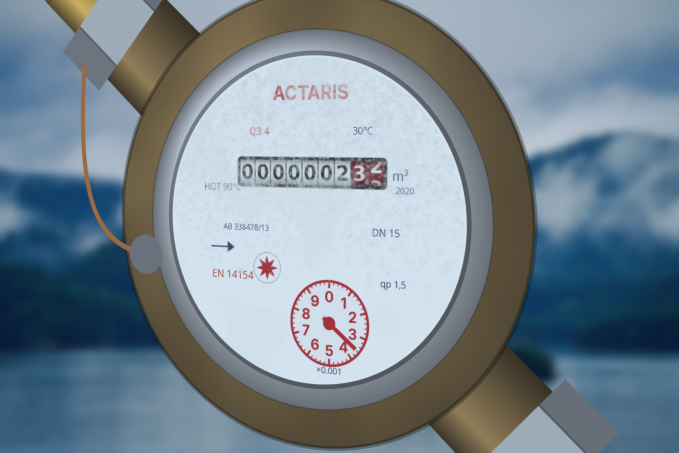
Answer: {"value": 2.323, "unit": "m³"}
